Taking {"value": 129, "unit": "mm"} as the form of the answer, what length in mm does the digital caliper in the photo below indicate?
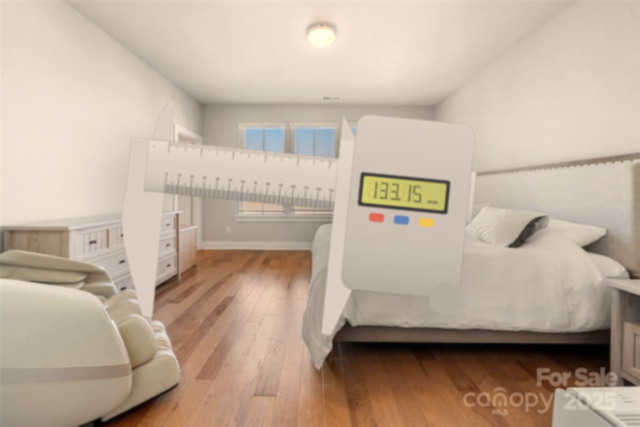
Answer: {"value": 133.15, "unit": "mm"}
